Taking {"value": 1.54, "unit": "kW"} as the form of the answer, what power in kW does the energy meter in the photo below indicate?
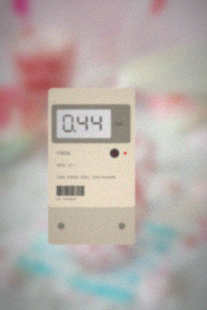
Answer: {"value": 0.44, "unit": "kW"}
